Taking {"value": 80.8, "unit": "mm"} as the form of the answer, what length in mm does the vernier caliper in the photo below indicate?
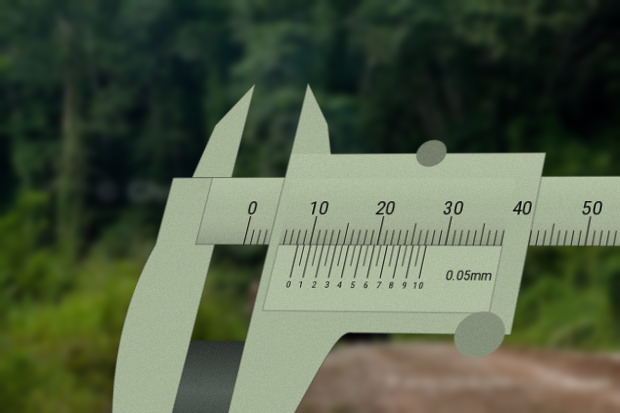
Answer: {"value": 8.2, "unit": "mm"}
